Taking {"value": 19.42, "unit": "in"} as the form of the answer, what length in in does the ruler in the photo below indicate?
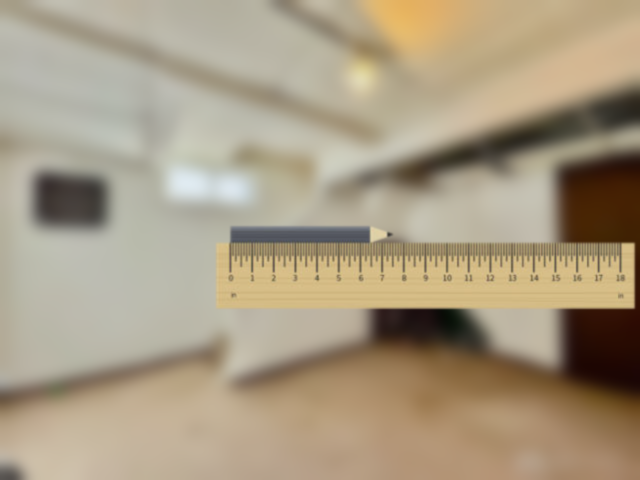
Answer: {"value": 7.5, "unit": "in"}
